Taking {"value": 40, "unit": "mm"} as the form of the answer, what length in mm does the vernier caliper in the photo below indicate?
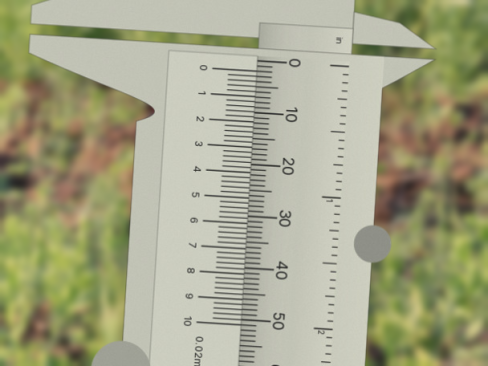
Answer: {"value": 2.0, "unit": "mm"}
